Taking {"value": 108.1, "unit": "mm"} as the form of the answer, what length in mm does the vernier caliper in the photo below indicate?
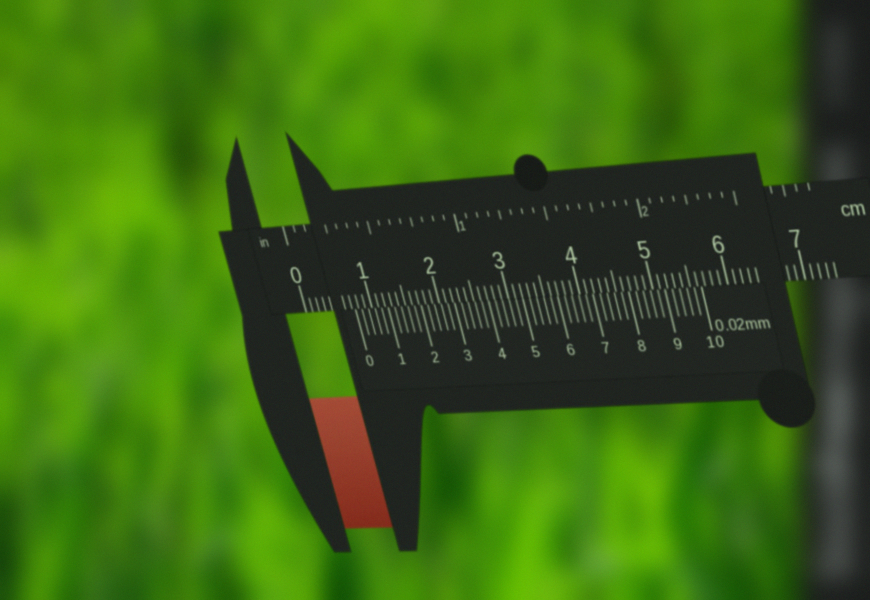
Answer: {"value": 7.5, "unit": "mm"}
